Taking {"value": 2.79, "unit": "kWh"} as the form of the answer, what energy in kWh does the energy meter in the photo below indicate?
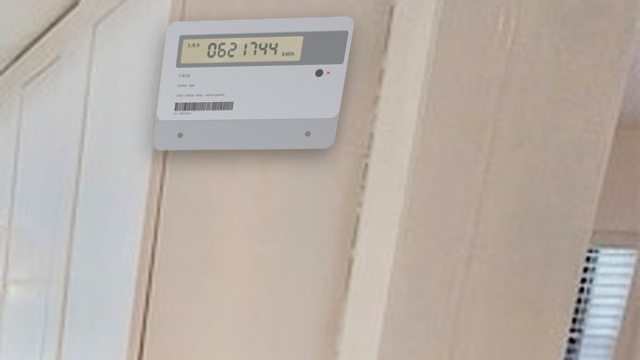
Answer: {"value": 621744, "unit": "kWh"}
